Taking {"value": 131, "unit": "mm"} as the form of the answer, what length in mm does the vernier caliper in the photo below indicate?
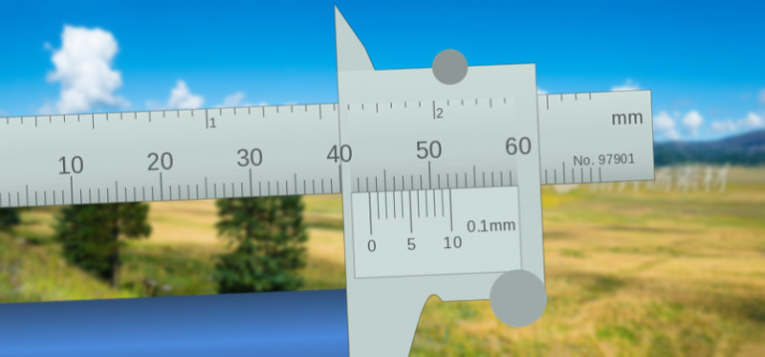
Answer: {"value": 43.2, "unit": "mm"}
